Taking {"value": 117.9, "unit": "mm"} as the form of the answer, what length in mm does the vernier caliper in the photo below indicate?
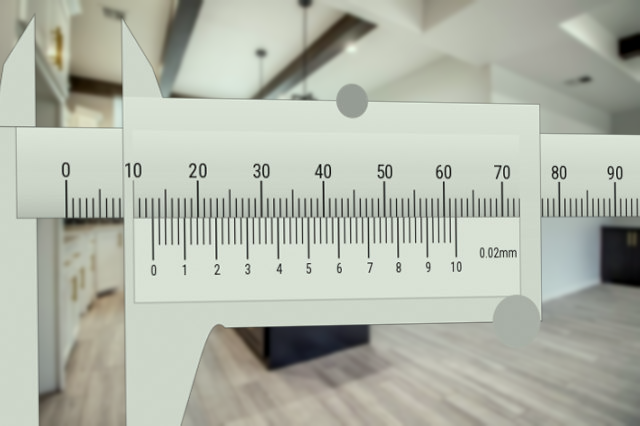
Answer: {"value": 13.0, "unit": "mm"}
